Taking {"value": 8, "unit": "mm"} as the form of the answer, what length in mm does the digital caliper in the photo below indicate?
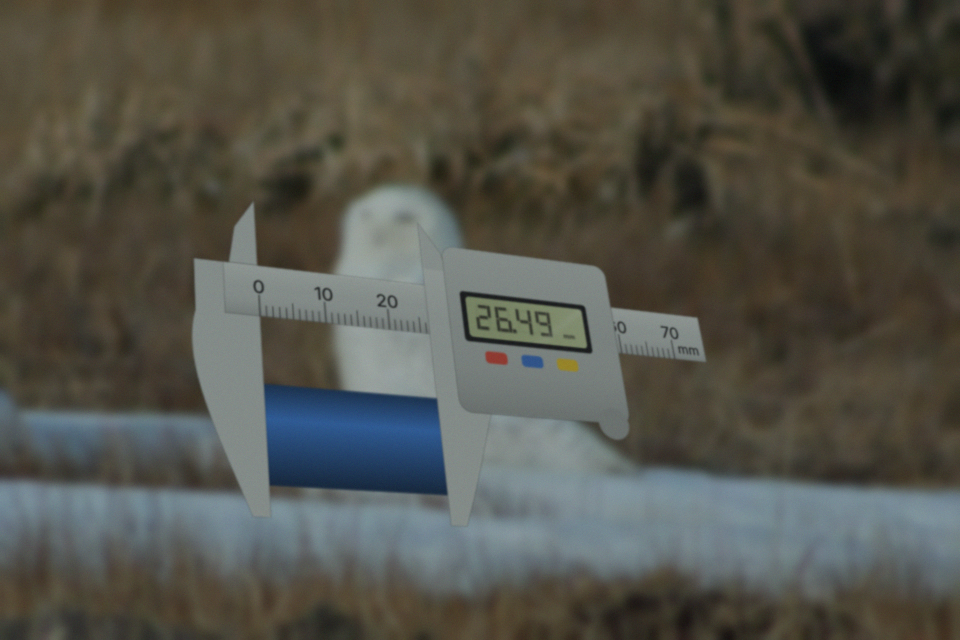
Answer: {"value": 26.49, "unit": "mm"}
